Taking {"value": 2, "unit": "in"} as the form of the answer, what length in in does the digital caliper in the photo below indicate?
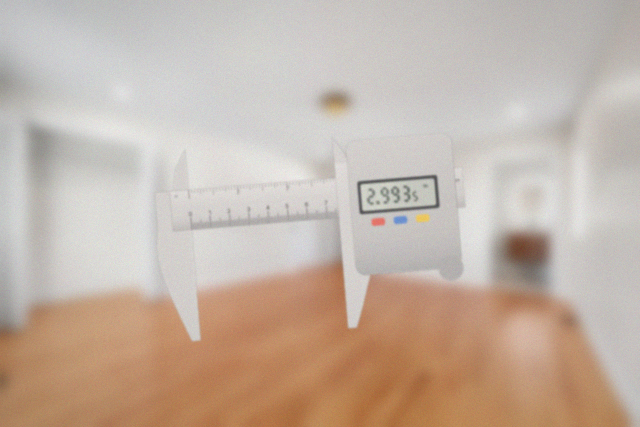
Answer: {"value": 2.9935, "unit": "in"}
